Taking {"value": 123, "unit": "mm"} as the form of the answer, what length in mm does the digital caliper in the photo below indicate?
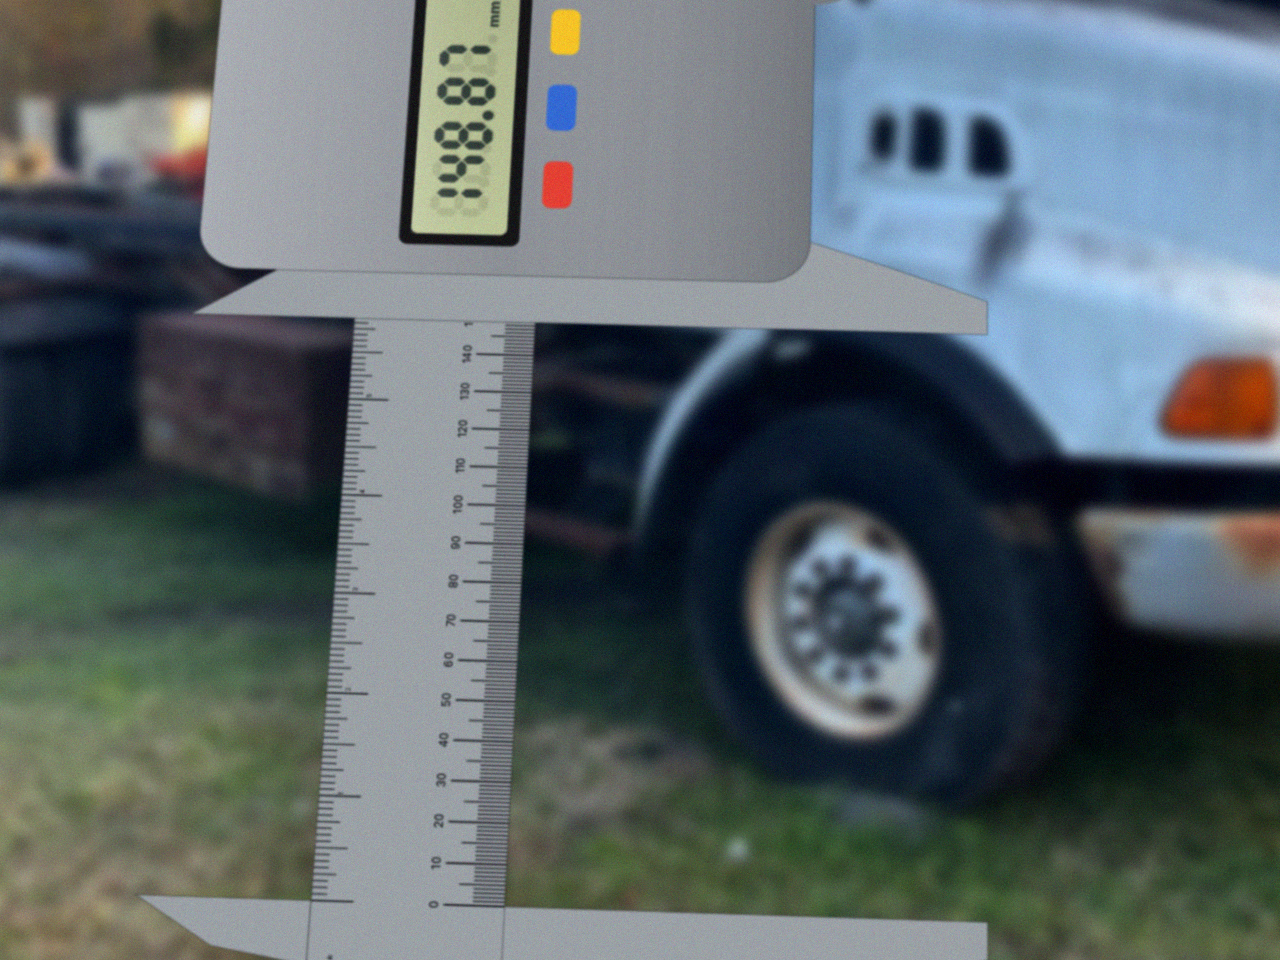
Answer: {"value": 148.87, "unit": "mm"}
